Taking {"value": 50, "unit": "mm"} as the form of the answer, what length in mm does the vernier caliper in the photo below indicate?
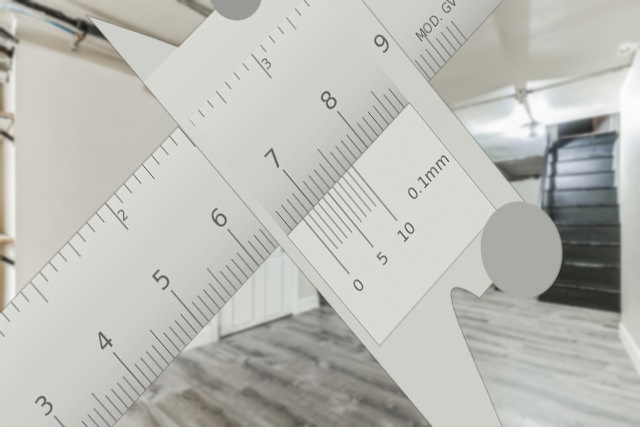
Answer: {"value": 68.0, "unit": "mm"}
